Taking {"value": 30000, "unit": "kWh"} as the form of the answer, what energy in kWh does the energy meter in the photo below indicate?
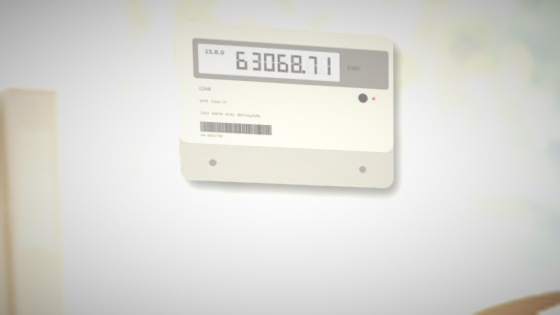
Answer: {"value": 63068.71, "unit": "kWh"}
